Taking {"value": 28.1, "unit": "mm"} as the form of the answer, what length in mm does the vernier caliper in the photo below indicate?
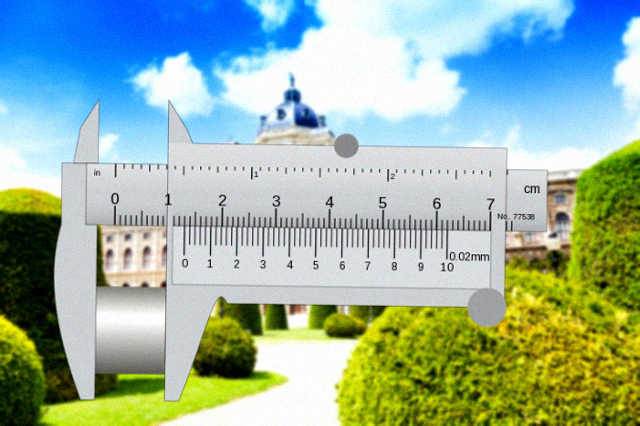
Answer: {"value": 13.0, "unit": "mm"}
